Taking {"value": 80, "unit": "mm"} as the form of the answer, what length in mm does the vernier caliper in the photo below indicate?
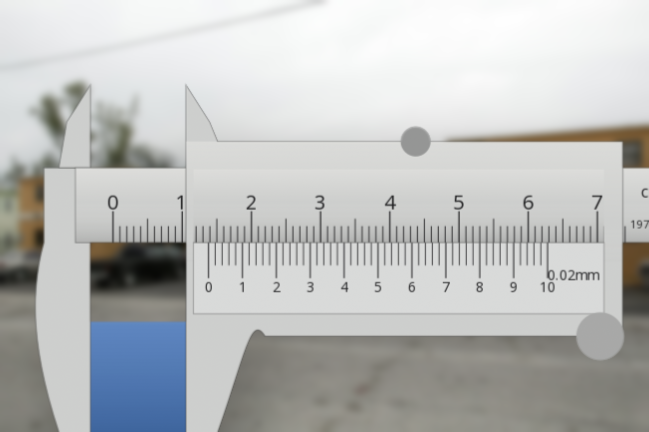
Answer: {"value": 13.8, "unit": "mm"}
